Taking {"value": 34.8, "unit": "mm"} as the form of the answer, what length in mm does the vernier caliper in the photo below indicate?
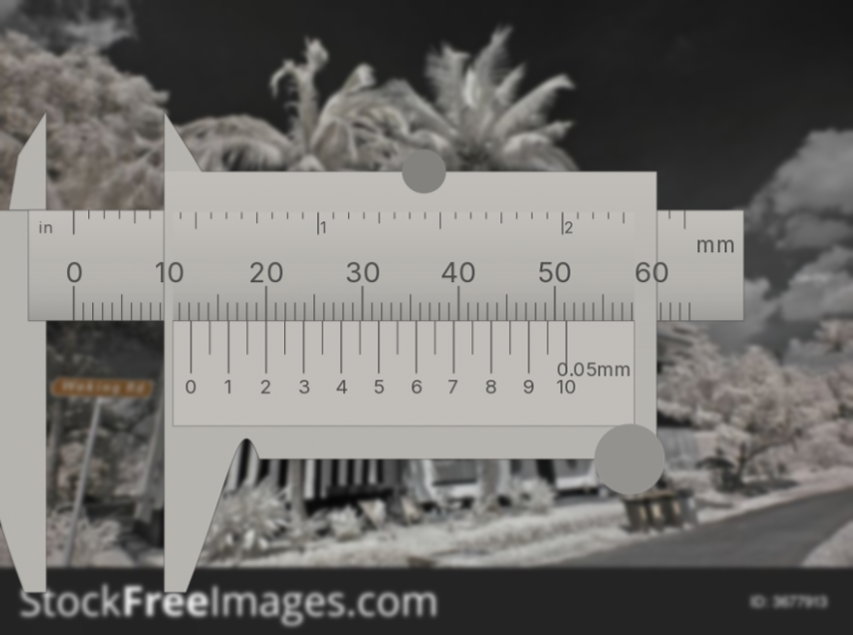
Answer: {"value": 12.2, "unit": "mm"}
